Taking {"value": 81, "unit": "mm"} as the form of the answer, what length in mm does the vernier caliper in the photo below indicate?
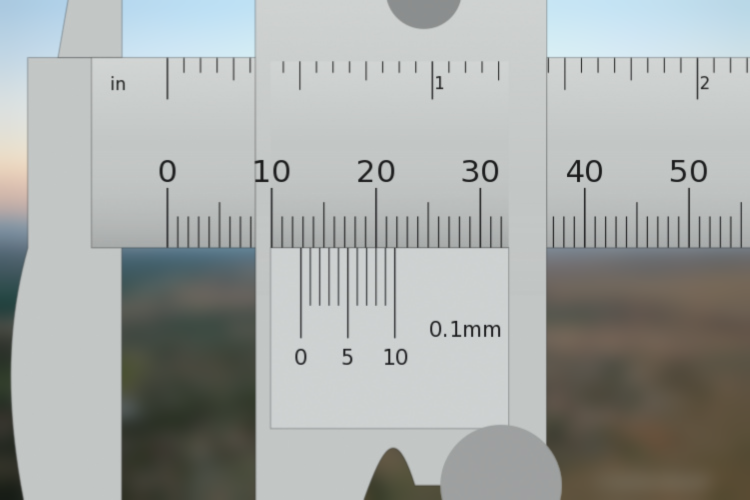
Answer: {"value": 12.8, "unit": "mm"}
